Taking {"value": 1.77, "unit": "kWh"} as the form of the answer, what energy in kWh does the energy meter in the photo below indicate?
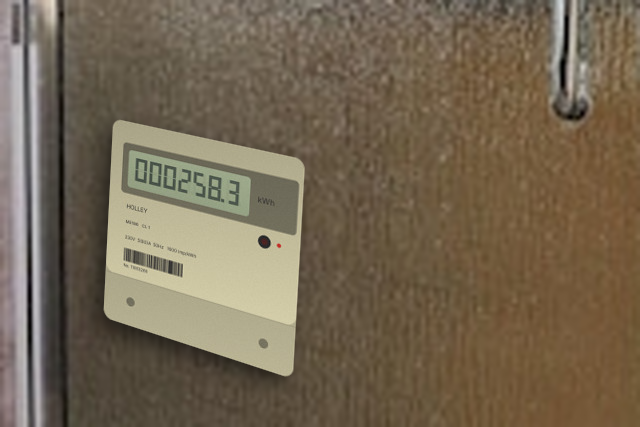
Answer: {"value": 258.3, "unit": "kWh"}
